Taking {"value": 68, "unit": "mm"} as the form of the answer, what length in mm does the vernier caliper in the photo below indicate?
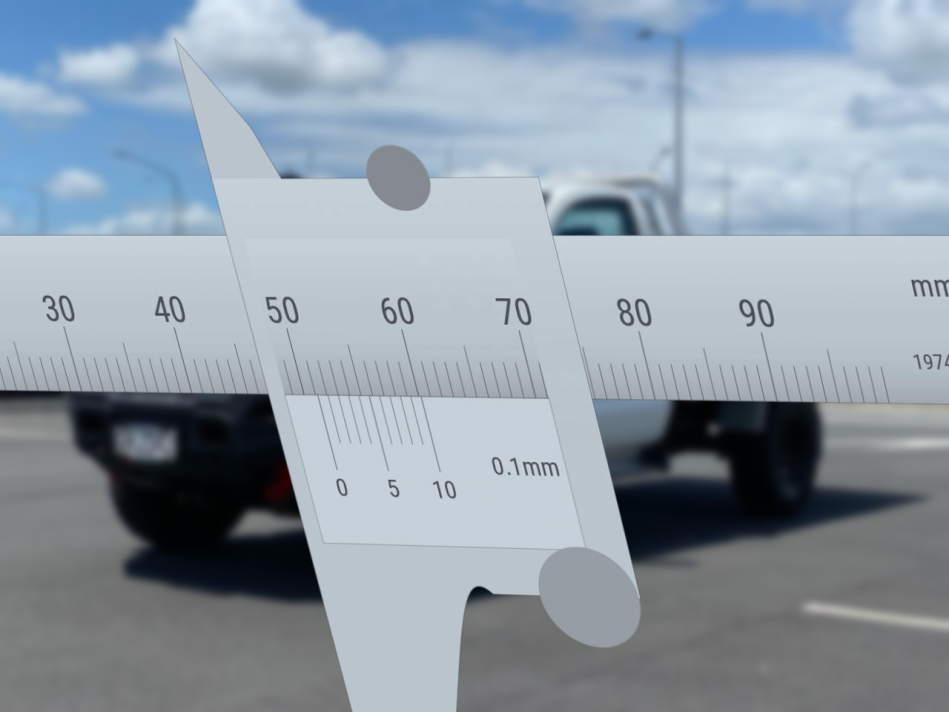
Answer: {"value": 51.2, "unit": "mm"}
